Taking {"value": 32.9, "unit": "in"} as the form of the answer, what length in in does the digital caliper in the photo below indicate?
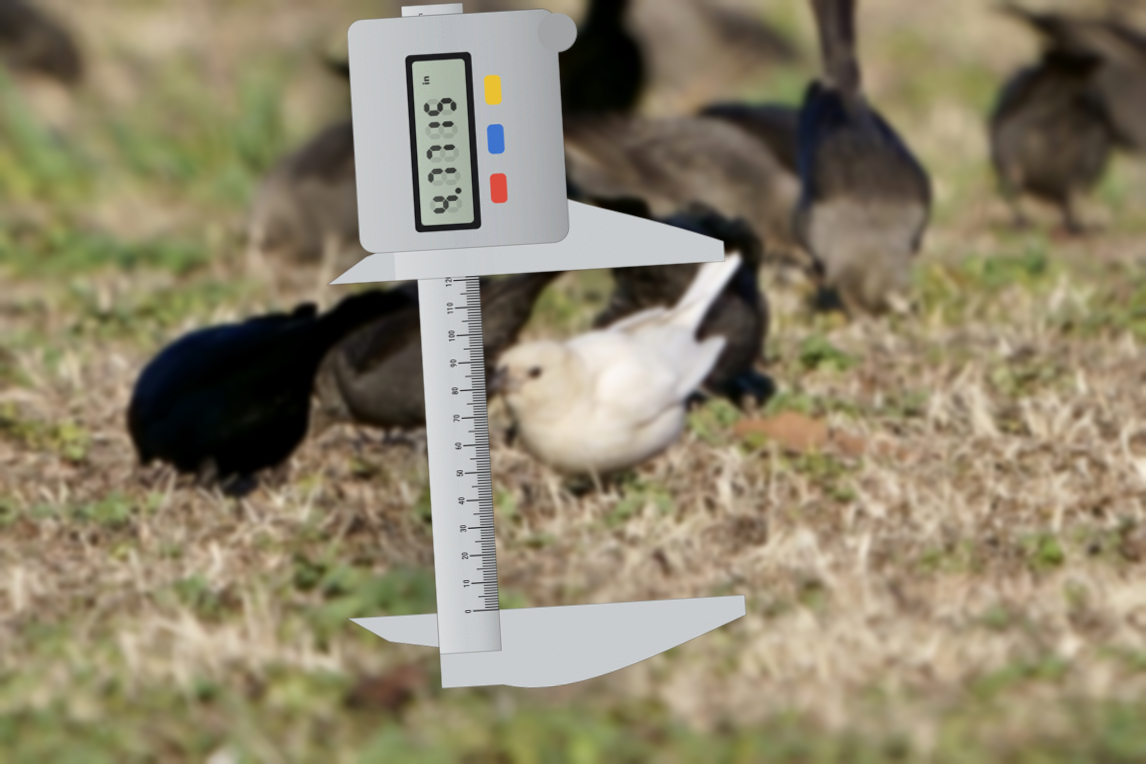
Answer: {"value": 4.7715, "unit": "in"}
